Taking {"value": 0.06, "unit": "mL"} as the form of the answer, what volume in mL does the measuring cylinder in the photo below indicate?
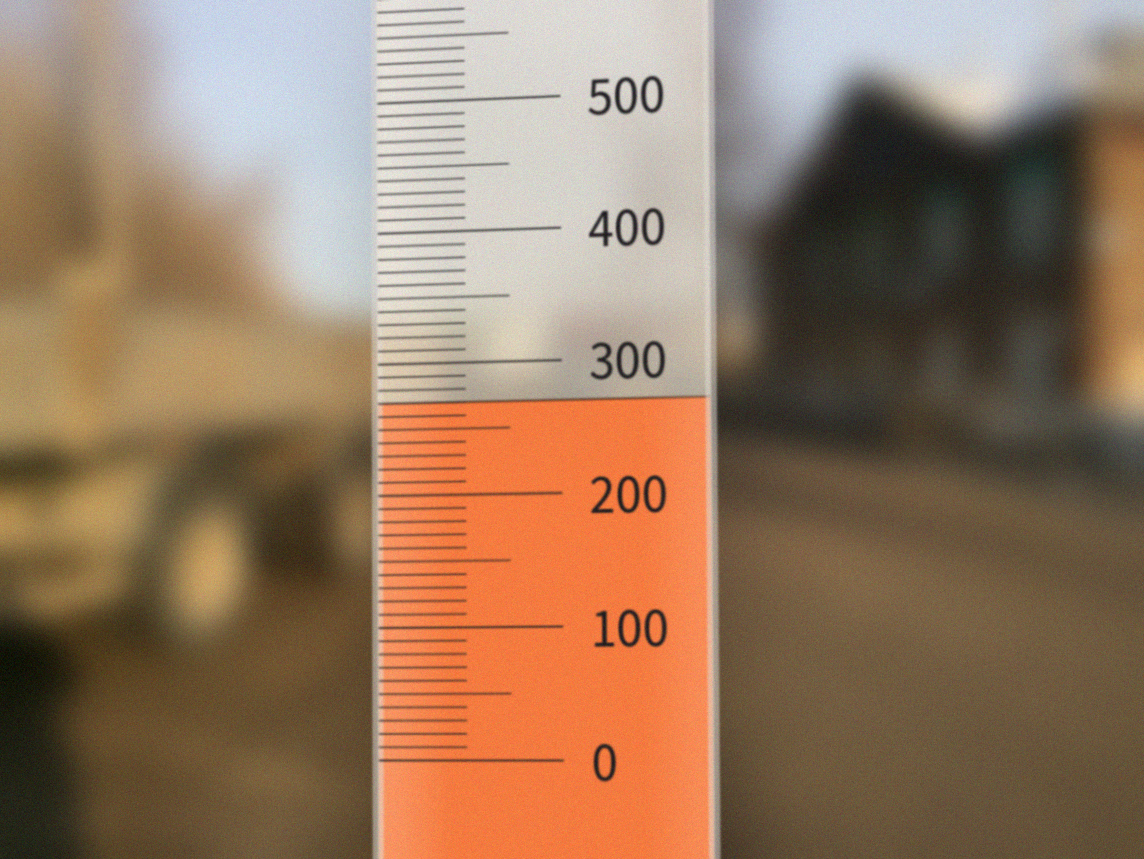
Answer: {"value": 270, "unit": "mL"}
